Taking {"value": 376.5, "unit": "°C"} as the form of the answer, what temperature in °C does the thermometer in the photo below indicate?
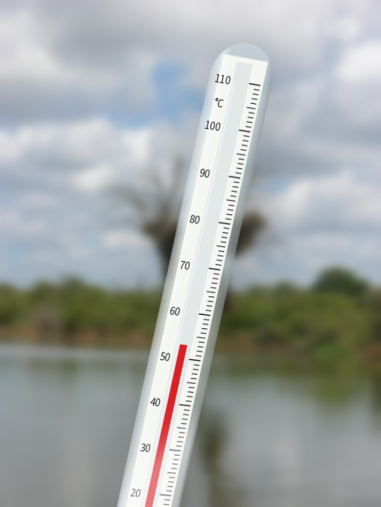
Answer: {"value": 53, "unit": "°C"}
